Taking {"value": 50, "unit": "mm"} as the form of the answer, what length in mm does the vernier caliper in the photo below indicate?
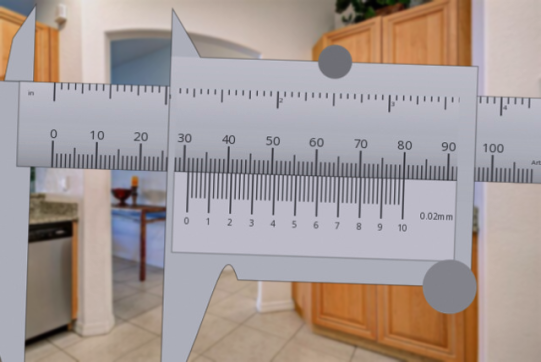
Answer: {"value": 31.0, "unit": "mm"}
